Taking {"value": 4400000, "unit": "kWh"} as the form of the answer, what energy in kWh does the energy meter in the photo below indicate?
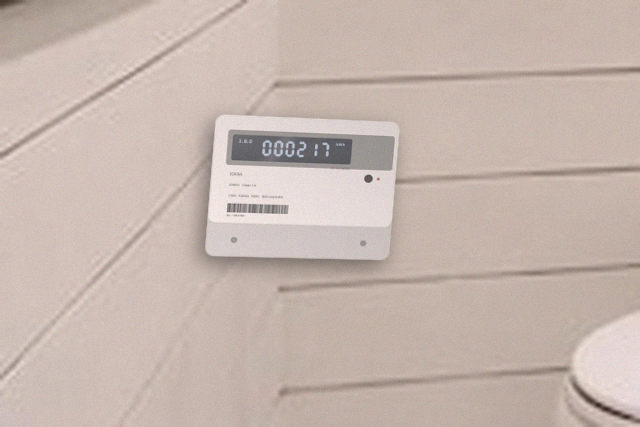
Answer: {"value": 217, "unit": "kWh"}
